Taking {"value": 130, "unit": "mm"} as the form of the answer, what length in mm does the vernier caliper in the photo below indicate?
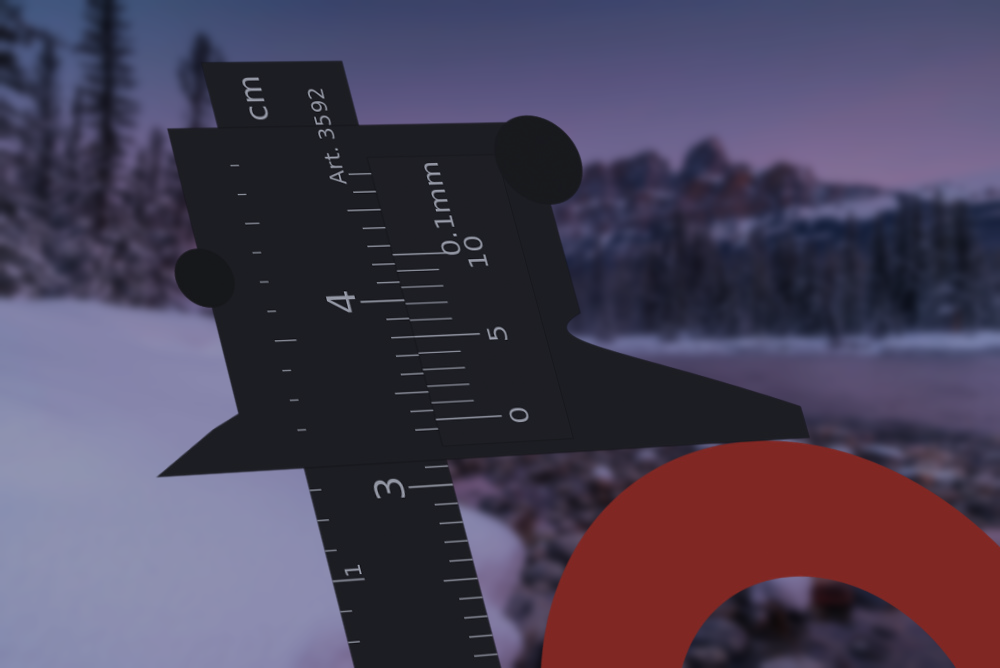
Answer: {"value": 33.5, "unit": "mm"}
